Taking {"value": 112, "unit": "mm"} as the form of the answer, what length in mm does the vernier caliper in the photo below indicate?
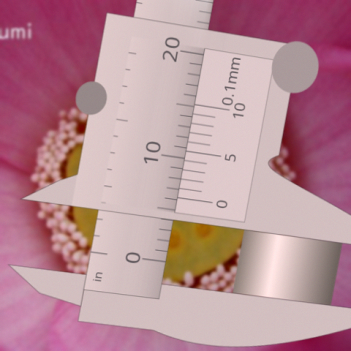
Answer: {"value": 6.2, "unit": "mm"}
